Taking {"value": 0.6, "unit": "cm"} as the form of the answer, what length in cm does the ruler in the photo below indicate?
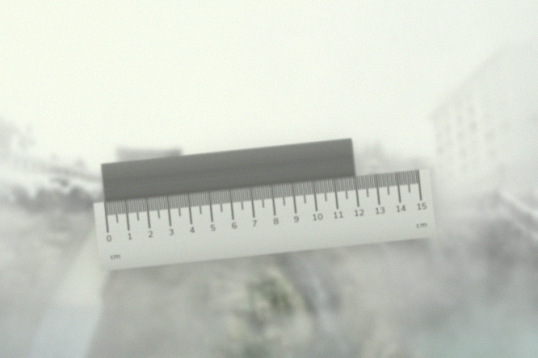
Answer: {"value": 12, "unit": "cm"}
